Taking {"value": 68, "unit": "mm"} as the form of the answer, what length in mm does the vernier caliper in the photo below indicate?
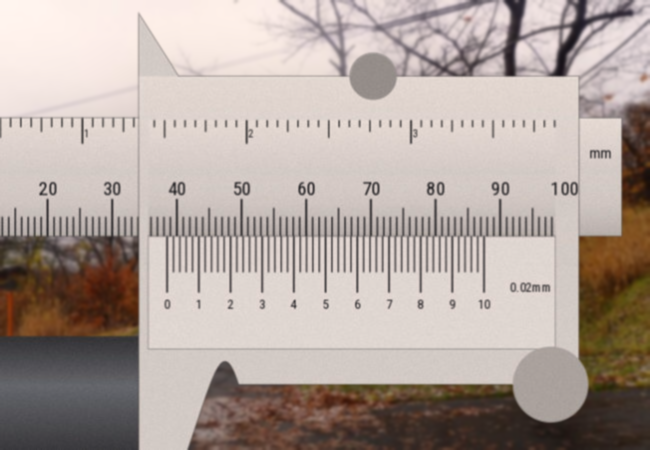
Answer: {"value": 38.5, "unit": "mm"}
